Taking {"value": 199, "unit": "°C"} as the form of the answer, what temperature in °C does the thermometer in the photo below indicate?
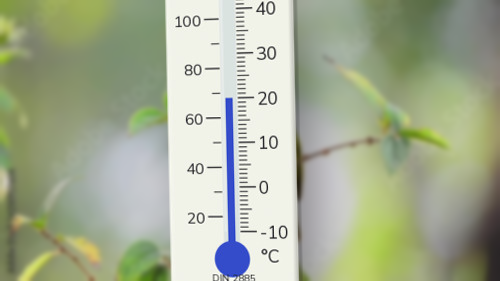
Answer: {"value": 20, "unit": "°C"}
